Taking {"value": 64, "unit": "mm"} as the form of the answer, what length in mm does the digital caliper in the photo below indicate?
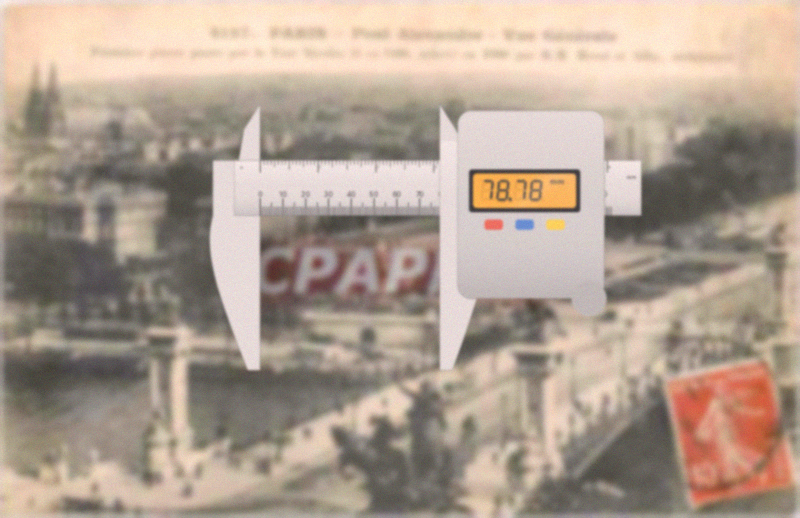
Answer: {"value": 78.78, "unit": "mm"}
